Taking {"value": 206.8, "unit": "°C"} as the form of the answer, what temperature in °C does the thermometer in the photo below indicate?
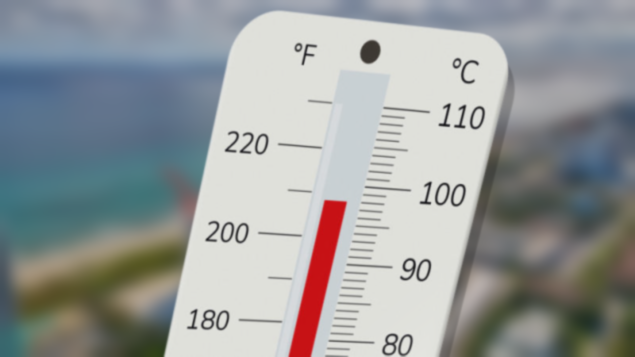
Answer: {"value": 98, "unit": "°C"}
